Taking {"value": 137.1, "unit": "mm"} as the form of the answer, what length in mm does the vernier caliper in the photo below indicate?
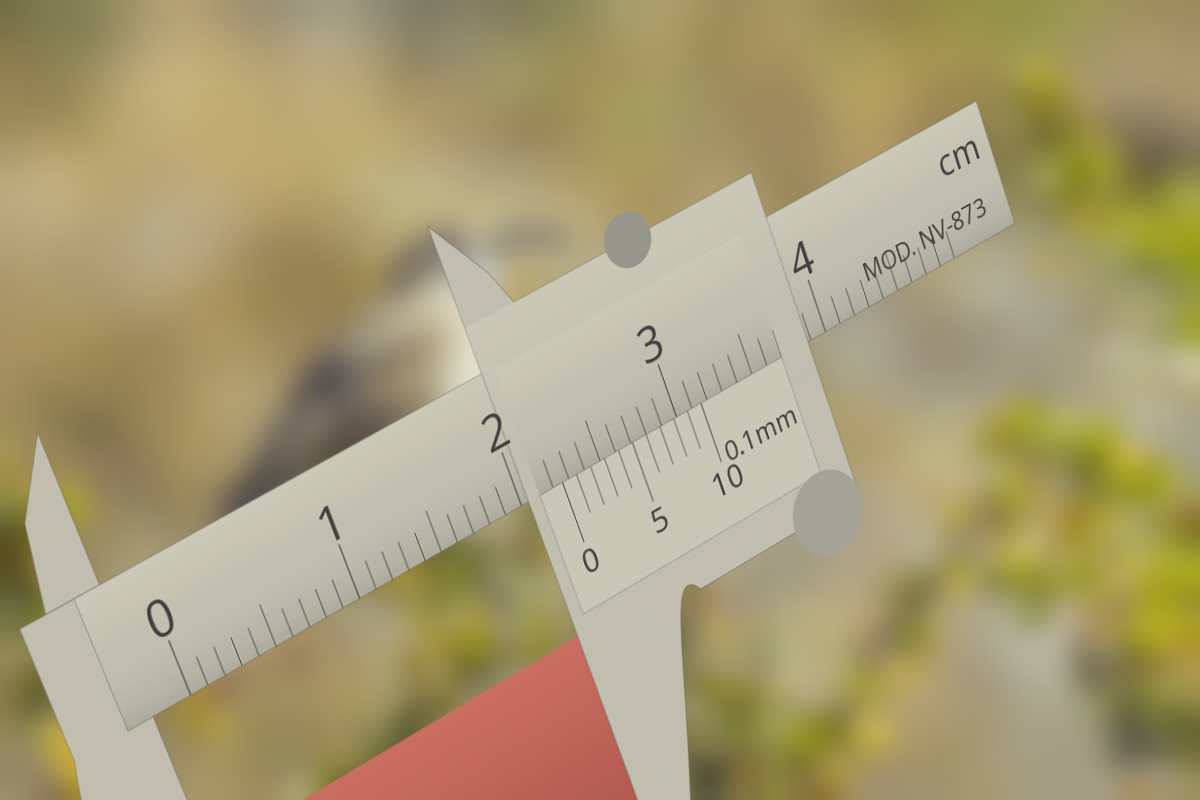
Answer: {"value": 22.6, "unit": "mm"}
